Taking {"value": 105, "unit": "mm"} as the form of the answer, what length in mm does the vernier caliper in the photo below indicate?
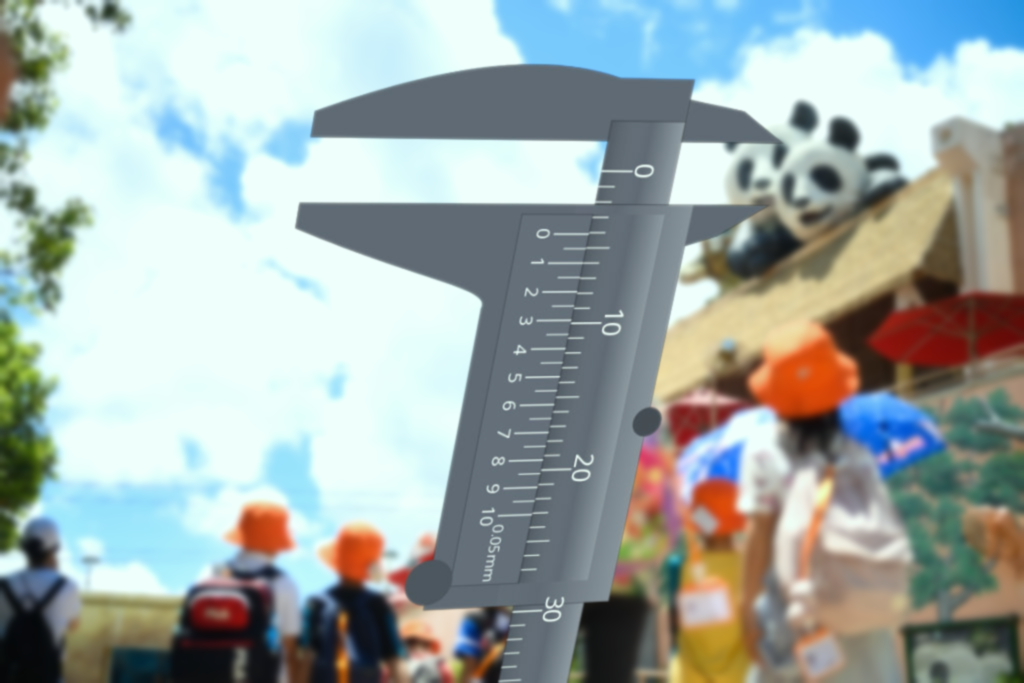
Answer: {"value": 4.1, "unit": "mm"}
